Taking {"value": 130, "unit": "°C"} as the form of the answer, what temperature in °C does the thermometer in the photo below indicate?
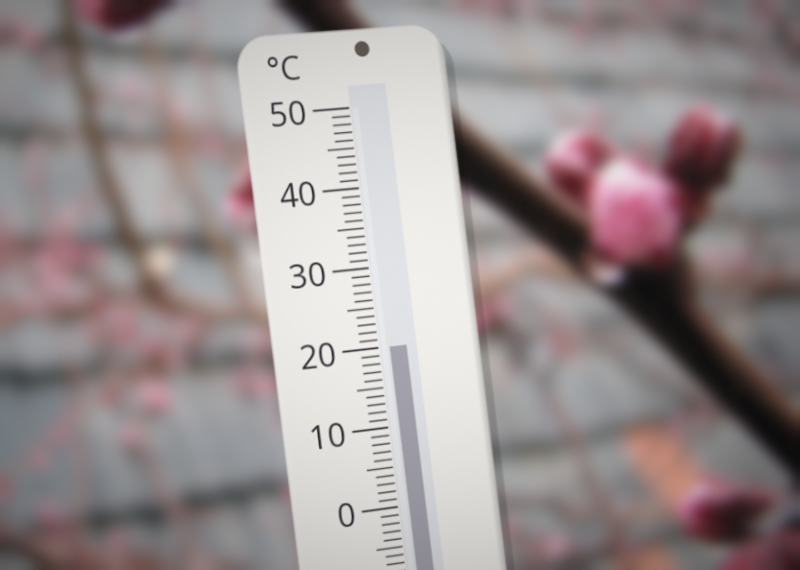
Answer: {"value": 20, "unit": "°C"}
